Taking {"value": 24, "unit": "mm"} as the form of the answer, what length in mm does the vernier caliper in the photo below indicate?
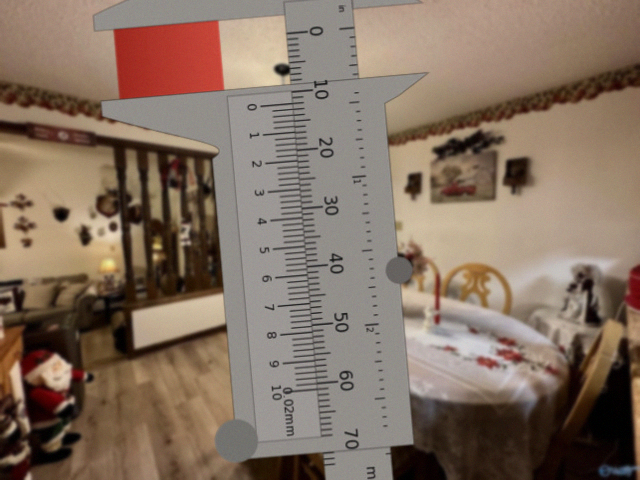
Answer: {"value": 12.0, "unit": "mm"}
